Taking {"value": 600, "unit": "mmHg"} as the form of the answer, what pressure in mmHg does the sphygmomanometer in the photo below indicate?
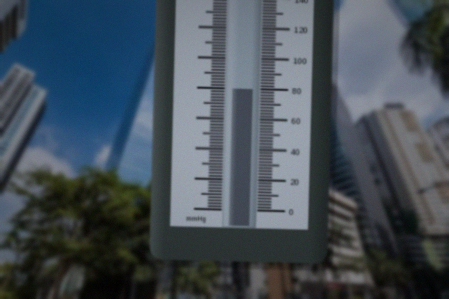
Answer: {"value": 80, "unit": "mmHg"}
